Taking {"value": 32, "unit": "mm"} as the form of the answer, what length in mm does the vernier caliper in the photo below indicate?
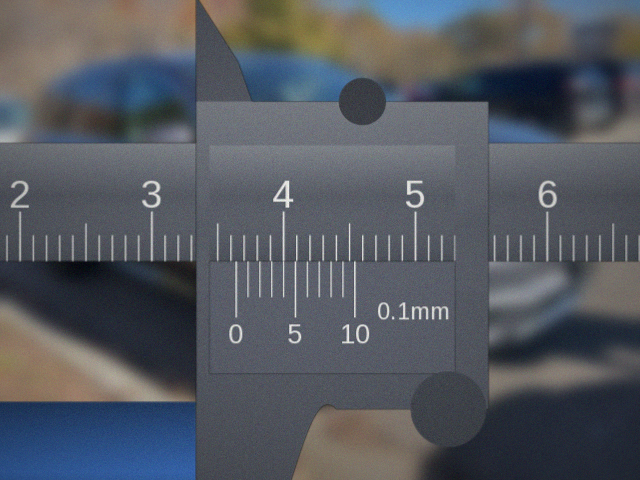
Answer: {"value": 36.4, "unit": "mm"}
